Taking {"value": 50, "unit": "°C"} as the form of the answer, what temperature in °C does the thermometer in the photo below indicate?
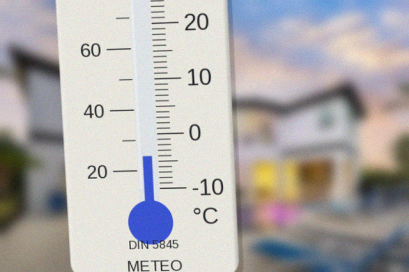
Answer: {"value": -4, "unit": "°C"}
